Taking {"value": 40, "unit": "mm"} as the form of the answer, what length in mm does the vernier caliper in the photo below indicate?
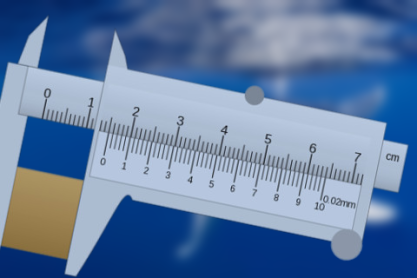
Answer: {"value": 15.0, "unit": "mm"}
